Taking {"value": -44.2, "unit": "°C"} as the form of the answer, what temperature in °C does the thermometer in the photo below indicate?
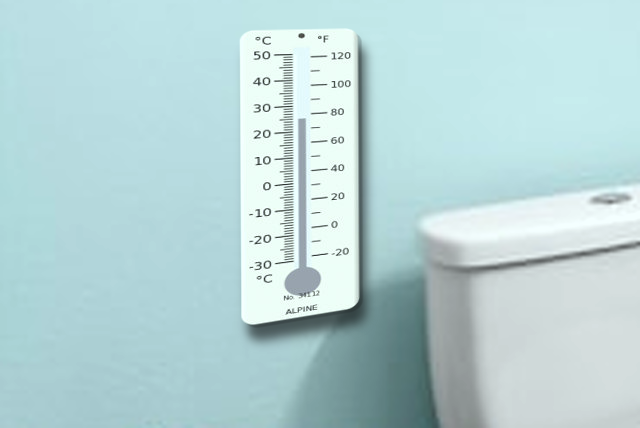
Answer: {"value": 25, "unit": "°C"}
